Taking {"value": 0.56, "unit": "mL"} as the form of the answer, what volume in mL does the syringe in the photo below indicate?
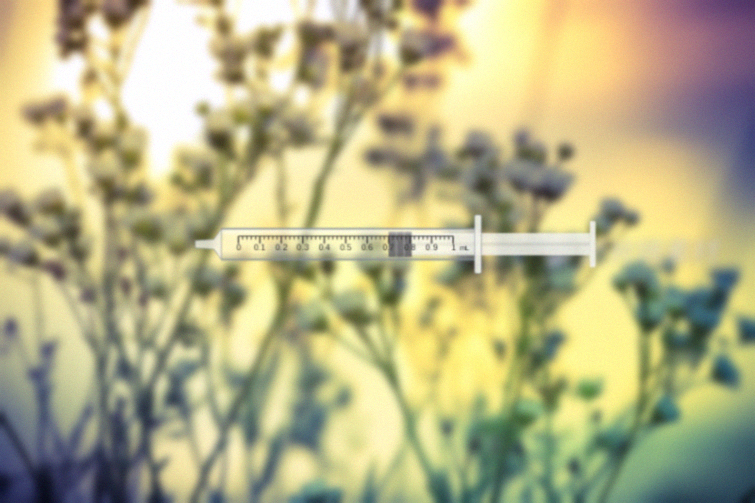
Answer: {"value": 0.7, "unit": "mL"}
